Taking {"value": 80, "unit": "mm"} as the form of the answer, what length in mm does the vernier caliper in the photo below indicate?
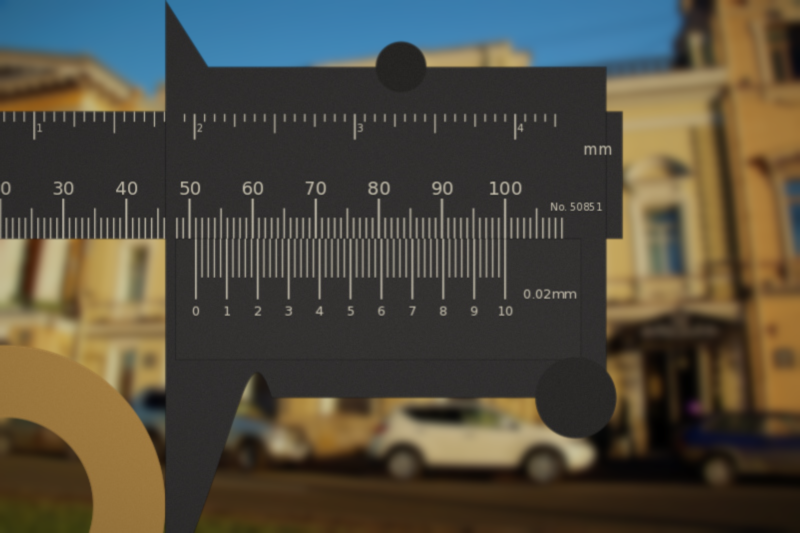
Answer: {"value": 51.0, "unit": "mm"}
